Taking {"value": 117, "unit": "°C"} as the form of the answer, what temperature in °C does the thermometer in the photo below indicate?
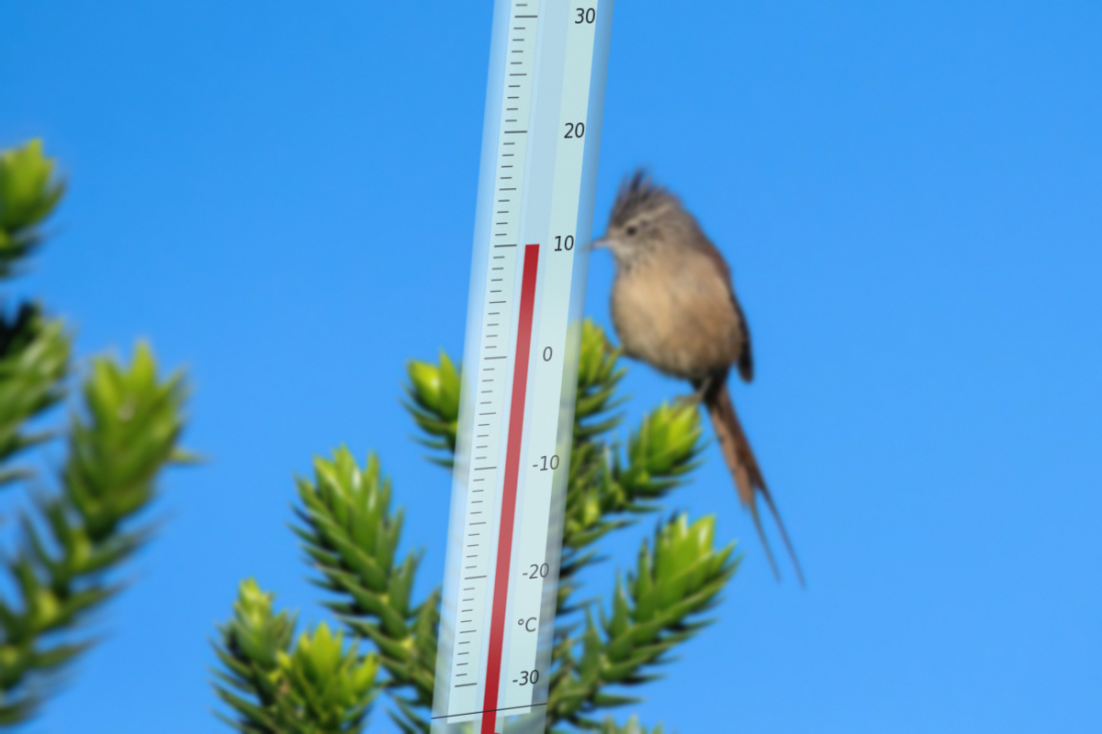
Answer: {"value": 10, "unit": "°C"}
